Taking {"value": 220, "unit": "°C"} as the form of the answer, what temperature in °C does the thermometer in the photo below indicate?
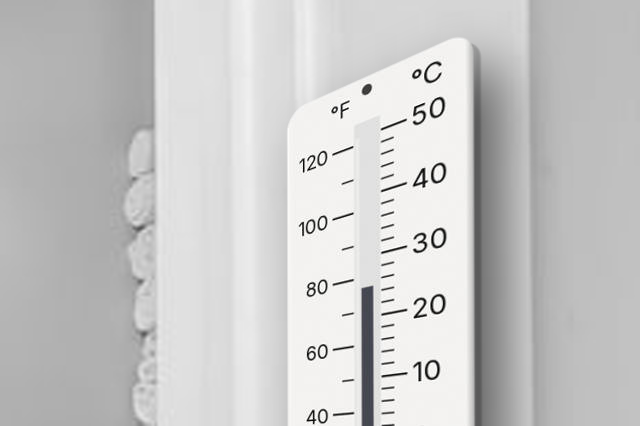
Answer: {"value": 25, "unit": "°C"}
